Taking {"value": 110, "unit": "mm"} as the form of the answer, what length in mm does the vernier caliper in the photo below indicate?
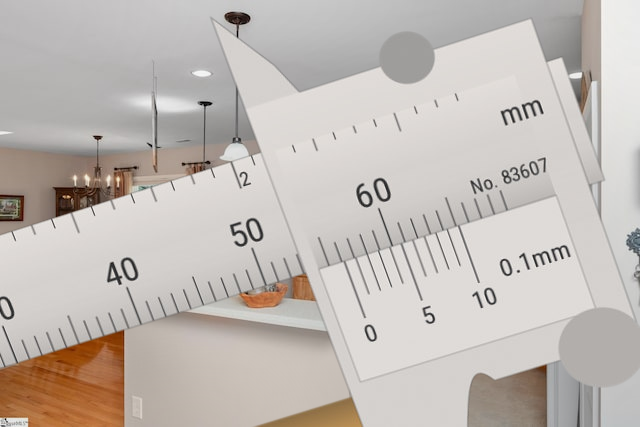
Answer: {"value": 56.2, "unit": "mm"}
